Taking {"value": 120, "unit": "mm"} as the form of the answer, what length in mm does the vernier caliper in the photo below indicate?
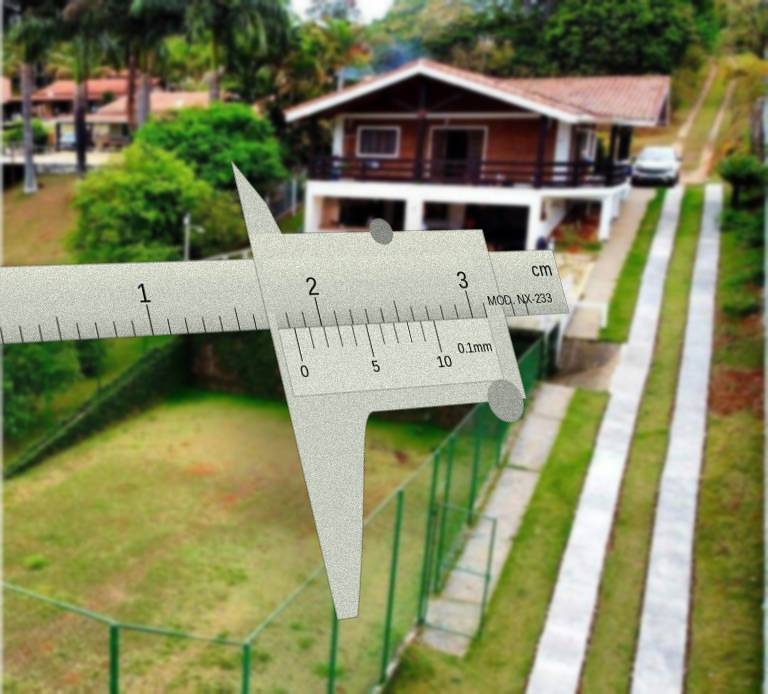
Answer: {"value": 18.3, "unit": "mm"}
